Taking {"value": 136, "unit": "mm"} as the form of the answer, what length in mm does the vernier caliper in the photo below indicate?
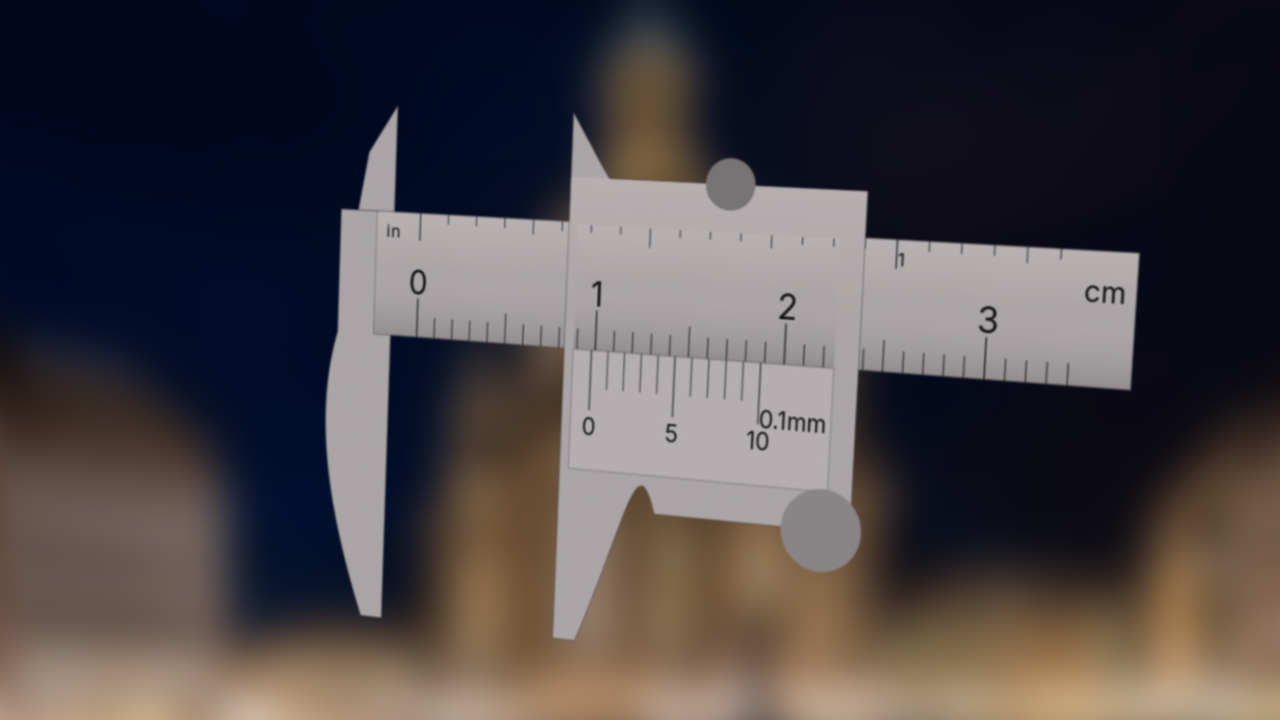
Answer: {"value": 9.8, "unit": "mm"}
